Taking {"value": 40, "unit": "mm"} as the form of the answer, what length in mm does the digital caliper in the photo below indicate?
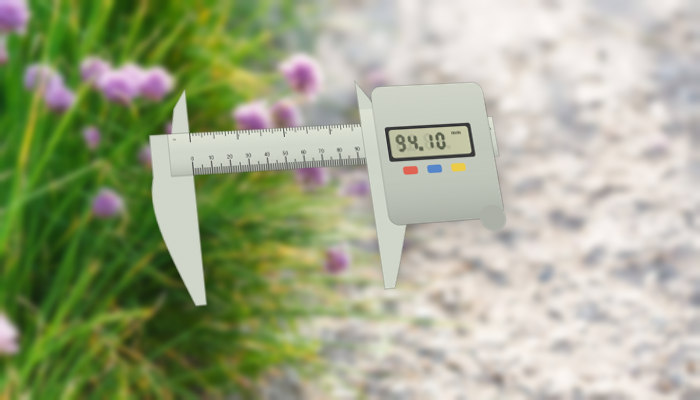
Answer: {"value": 94.10, "unit": "mm"}
